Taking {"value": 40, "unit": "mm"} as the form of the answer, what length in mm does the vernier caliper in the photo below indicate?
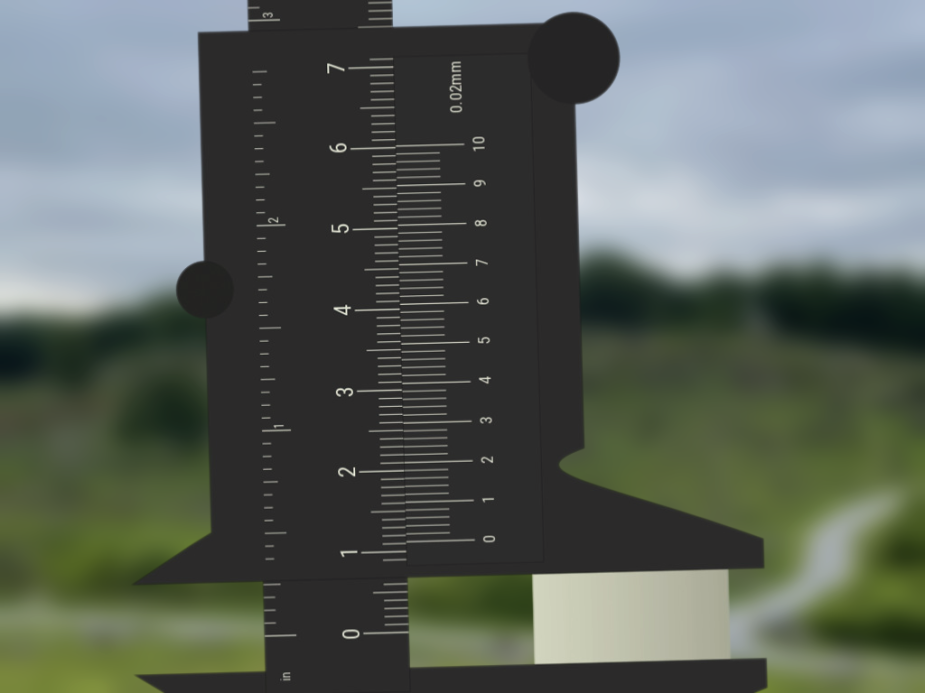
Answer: {"value": 11.2, "unit": "mm"}
